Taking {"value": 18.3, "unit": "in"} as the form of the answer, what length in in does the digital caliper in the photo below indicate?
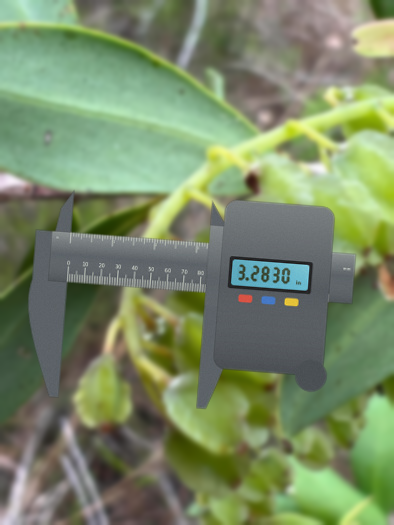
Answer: {"value": 3.2830, "unit": "in"}
